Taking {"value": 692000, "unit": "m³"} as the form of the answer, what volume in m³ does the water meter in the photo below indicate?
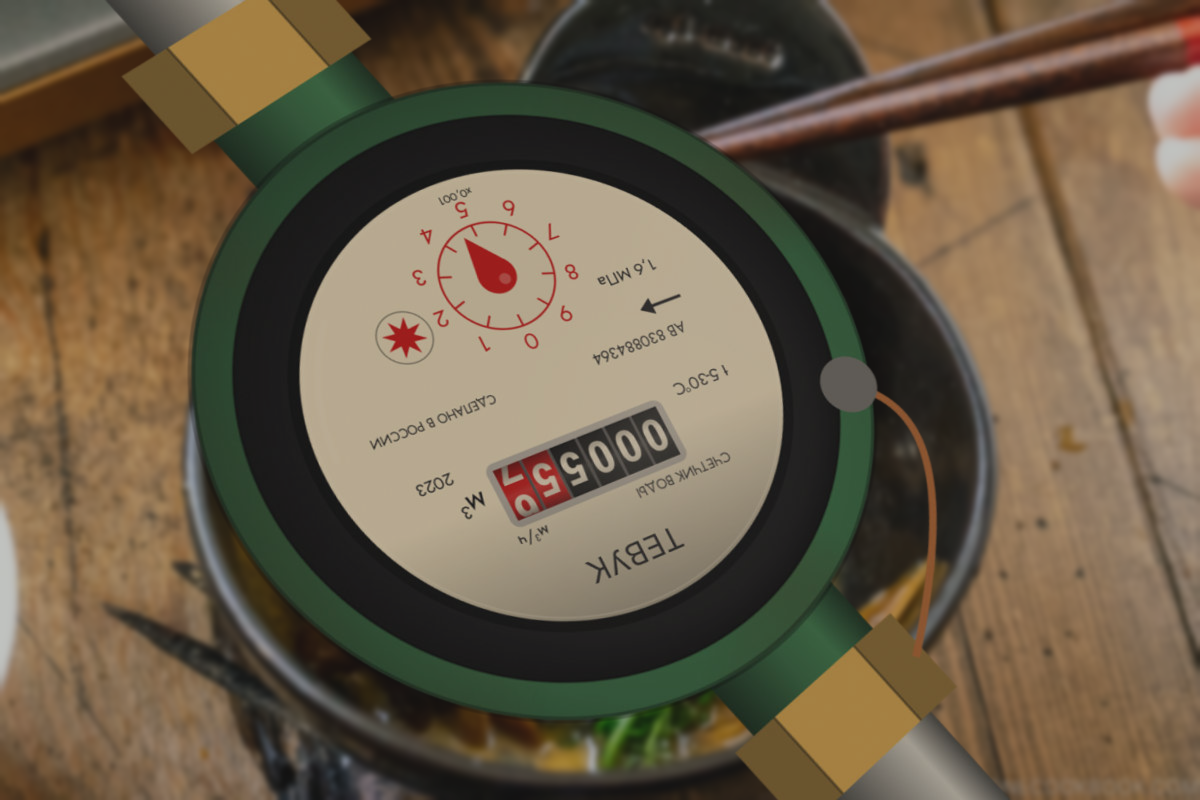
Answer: {"value": 5.564, "unit": "m³"}
